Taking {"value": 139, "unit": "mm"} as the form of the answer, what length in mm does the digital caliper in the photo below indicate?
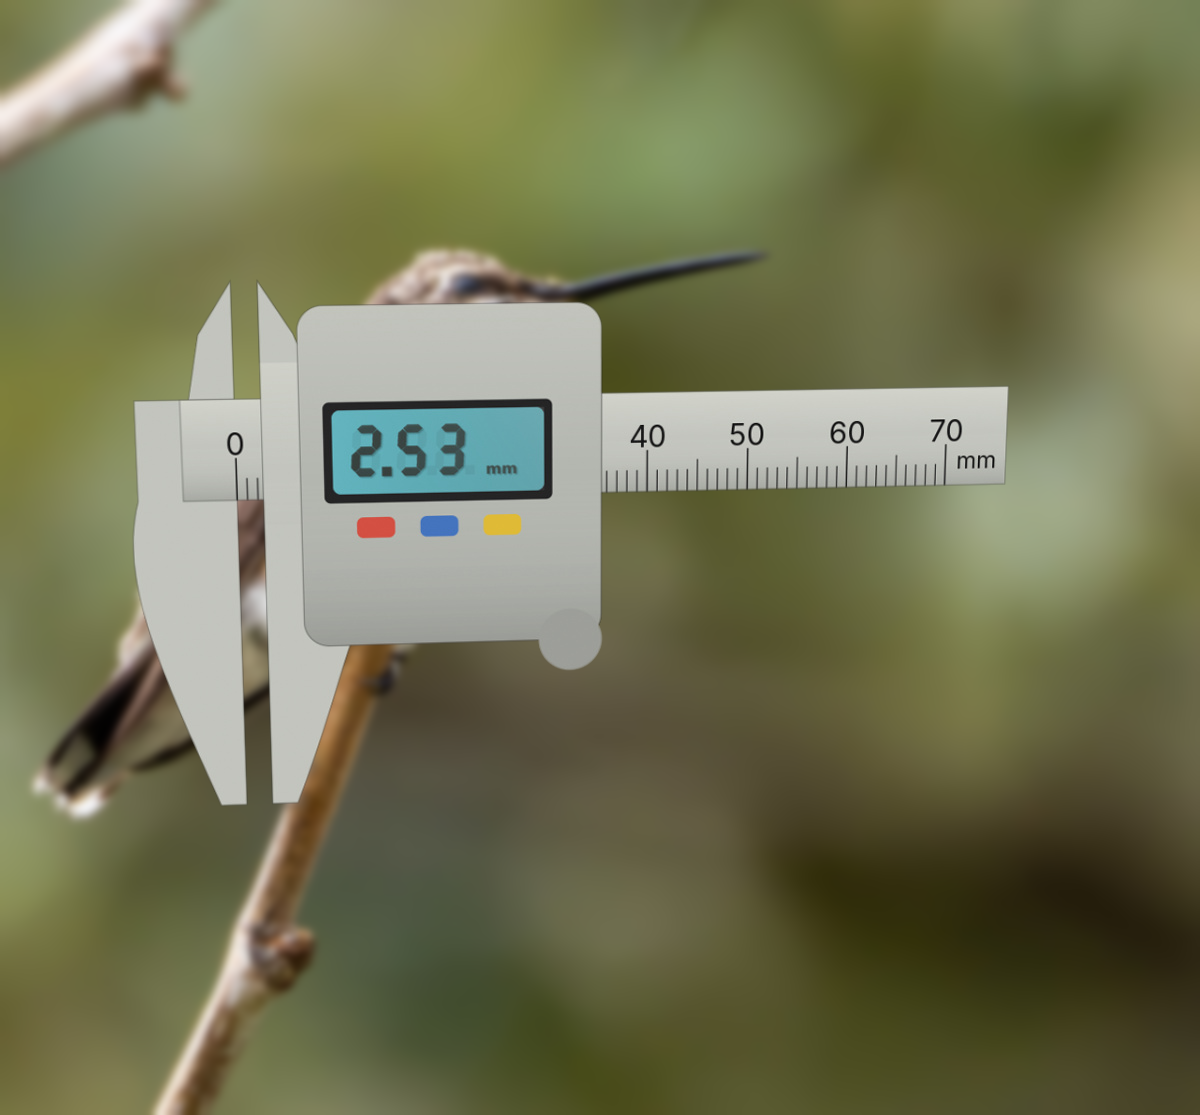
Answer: {"value": 2.53, "unit": "mm"}
